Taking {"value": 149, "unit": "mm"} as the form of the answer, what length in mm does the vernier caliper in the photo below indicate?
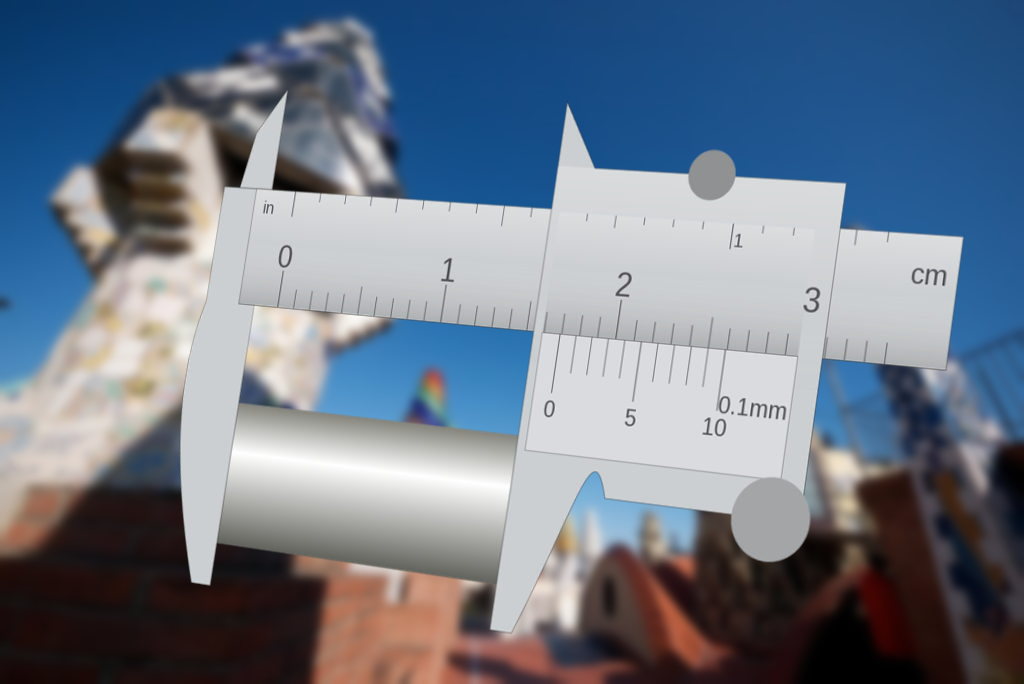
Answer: {"value": 16.9, "unit": "mm"}
